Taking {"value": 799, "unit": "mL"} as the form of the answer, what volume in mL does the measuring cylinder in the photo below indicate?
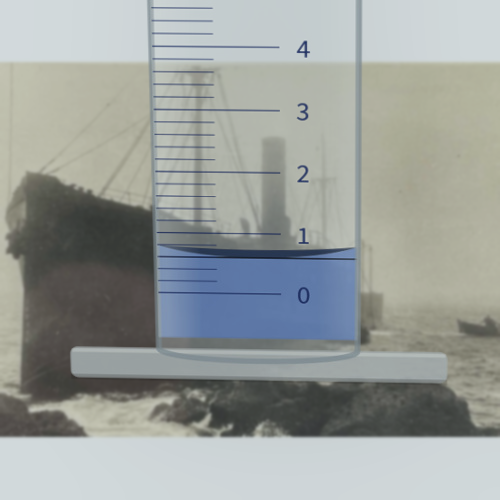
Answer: {"value": 0.6, "unit": "mL"}
